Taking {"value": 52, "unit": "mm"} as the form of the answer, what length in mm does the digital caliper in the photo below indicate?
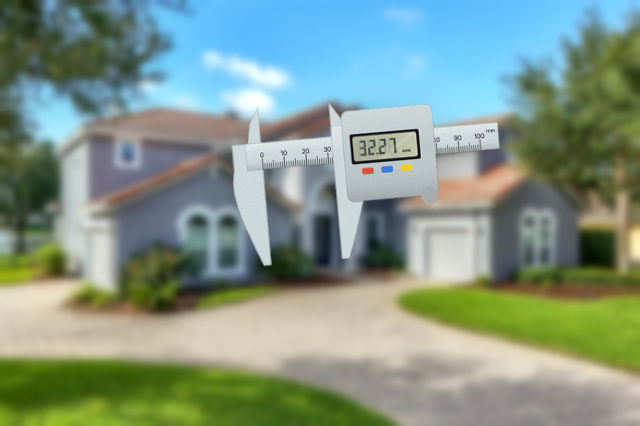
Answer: {"value": 32.27, "unit": "mm"}
